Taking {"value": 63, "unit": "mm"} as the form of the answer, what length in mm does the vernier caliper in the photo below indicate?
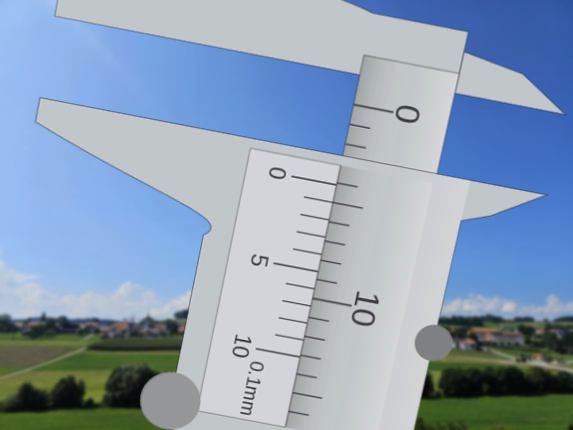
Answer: {"value": 4.1, "unit": "mm"}
